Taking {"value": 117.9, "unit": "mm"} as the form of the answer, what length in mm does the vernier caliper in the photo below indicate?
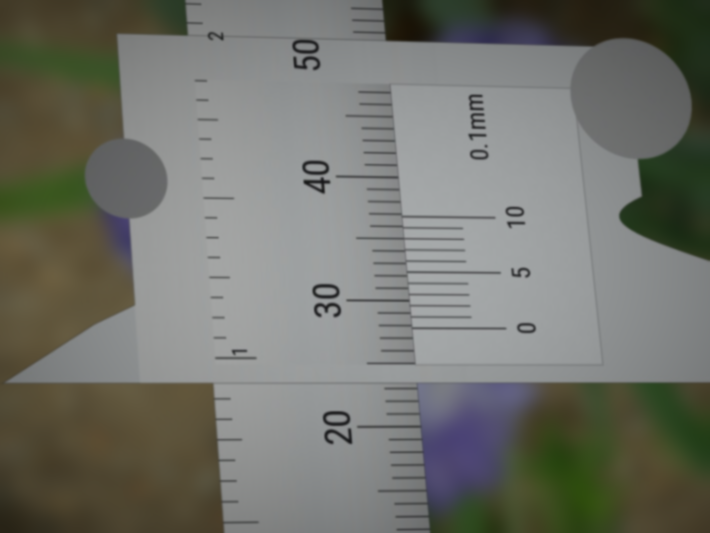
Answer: {"value": 27.8, "unit": "mm"}
